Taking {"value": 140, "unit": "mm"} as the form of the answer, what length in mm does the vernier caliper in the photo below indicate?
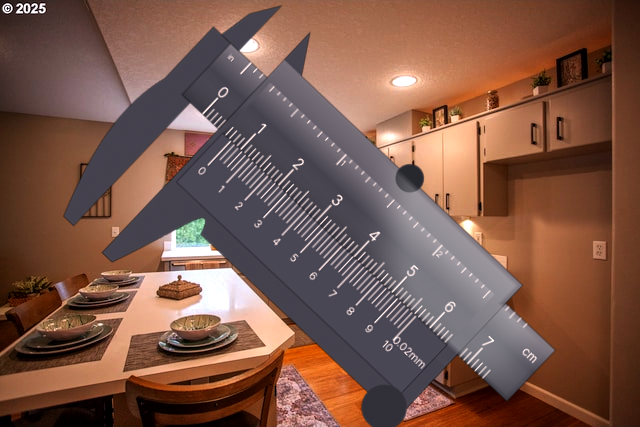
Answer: {"value": 7.5, "unit": "mm"}
